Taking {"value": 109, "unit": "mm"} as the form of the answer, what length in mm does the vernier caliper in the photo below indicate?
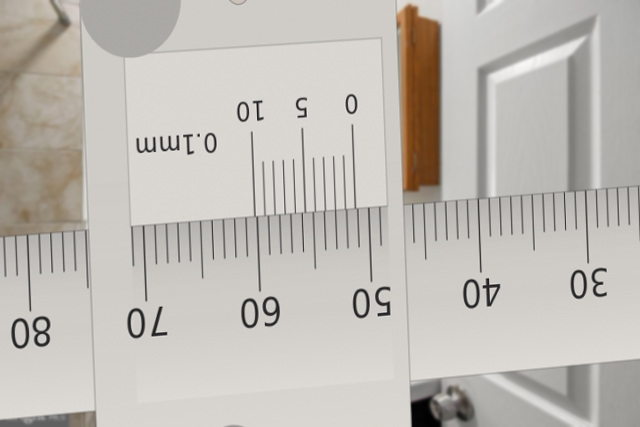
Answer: {"value": 51.2, "unit": "mm"}
